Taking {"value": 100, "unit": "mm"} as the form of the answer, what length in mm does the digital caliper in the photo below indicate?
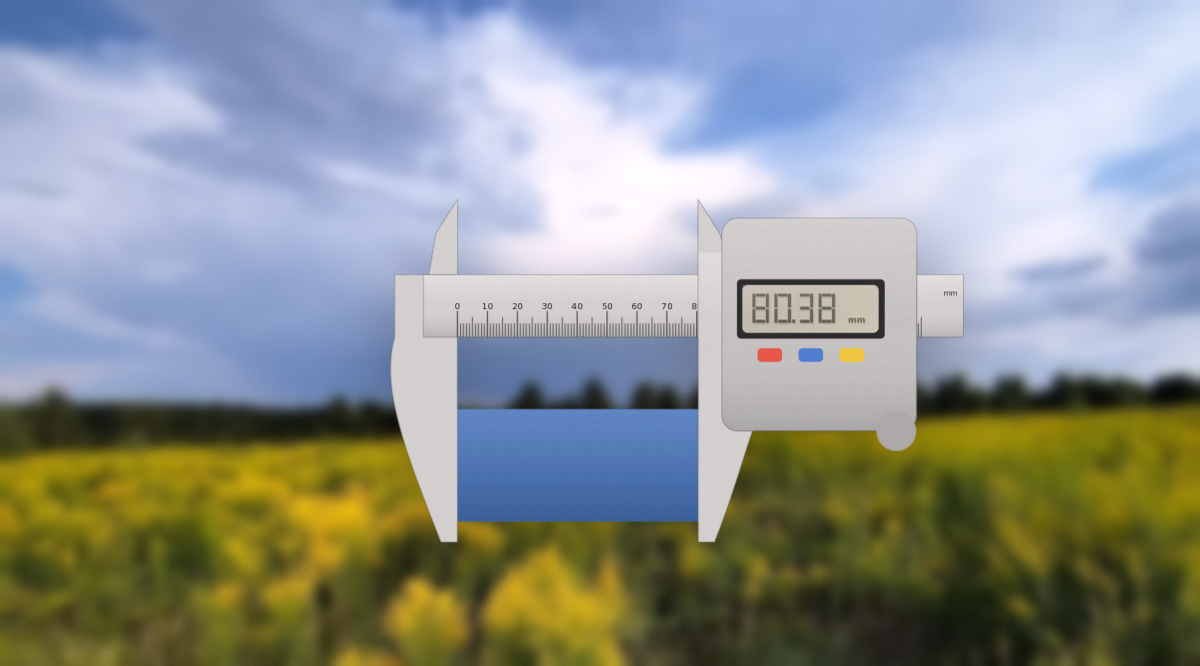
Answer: {"value": 80.38, "unit": "mm"}
